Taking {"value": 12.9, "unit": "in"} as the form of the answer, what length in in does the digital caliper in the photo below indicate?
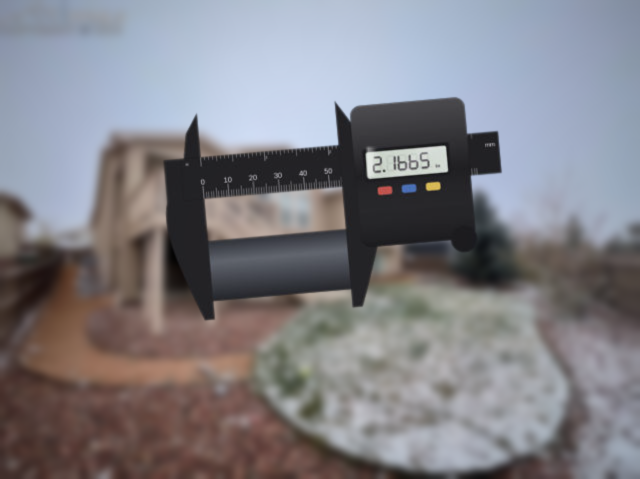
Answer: {"value": 2.1665, "unit": "in"}
